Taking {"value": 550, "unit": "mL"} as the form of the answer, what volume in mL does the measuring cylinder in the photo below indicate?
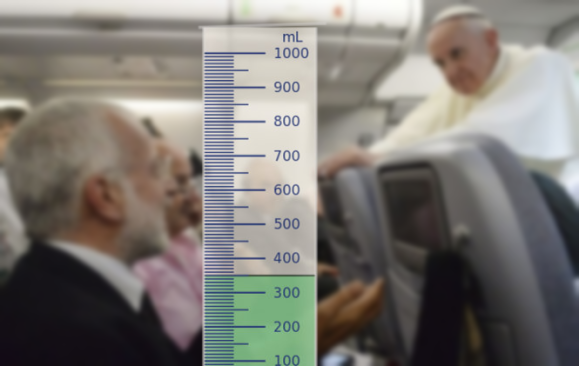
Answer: {"value": 350, "unit": "mL"}
